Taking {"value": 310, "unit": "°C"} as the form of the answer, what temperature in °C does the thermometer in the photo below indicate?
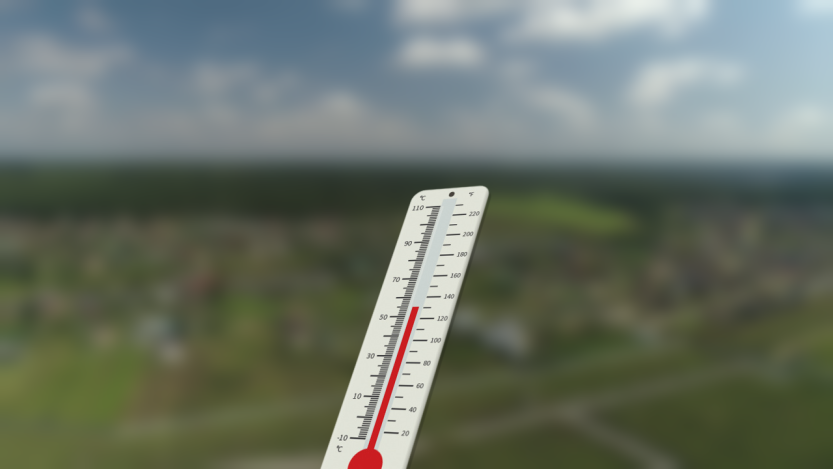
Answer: {"value": 55, "unit": "°C"}
